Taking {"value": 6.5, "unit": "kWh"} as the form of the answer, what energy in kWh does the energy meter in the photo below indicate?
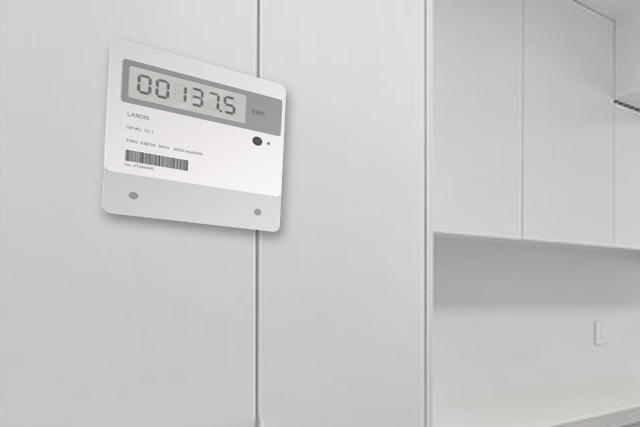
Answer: {"value": 137.5, "unit": "kWh"}
